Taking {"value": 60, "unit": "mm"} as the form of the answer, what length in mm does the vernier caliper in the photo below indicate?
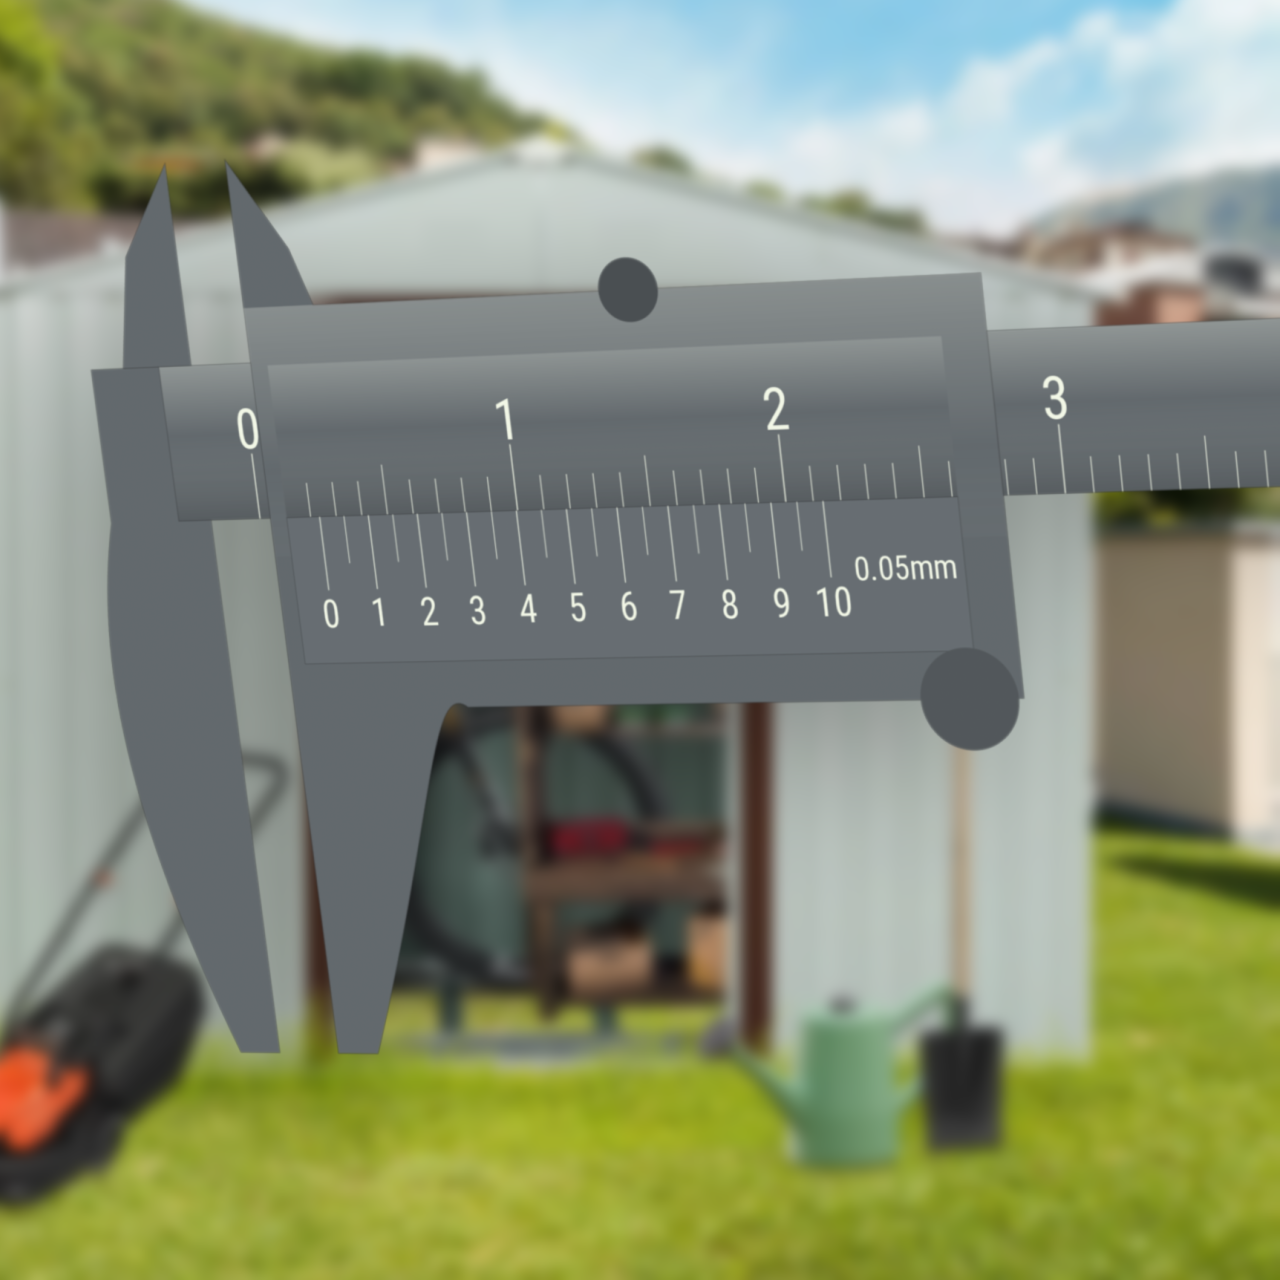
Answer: {"value": 2.35, "unit": "mm"}
